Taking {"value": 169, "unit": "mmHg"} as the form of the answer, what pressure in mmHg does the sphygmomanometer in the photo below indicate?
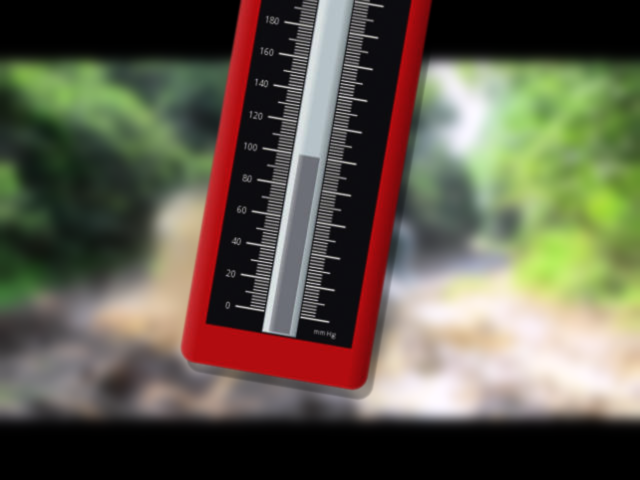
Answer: {"value": 100, "unit": "mmHg"}
